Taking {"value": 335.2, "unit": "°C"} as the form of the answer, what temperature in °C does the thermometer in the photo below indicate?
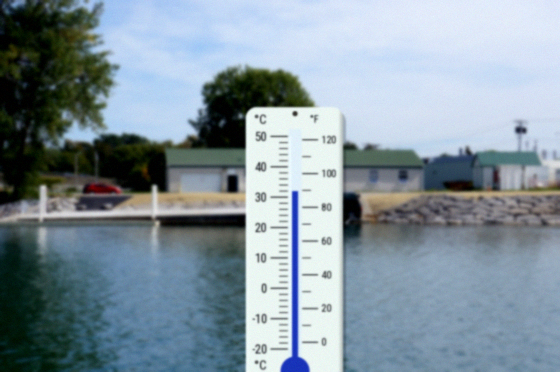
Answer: {"value": 32, "unit": "°C"}
